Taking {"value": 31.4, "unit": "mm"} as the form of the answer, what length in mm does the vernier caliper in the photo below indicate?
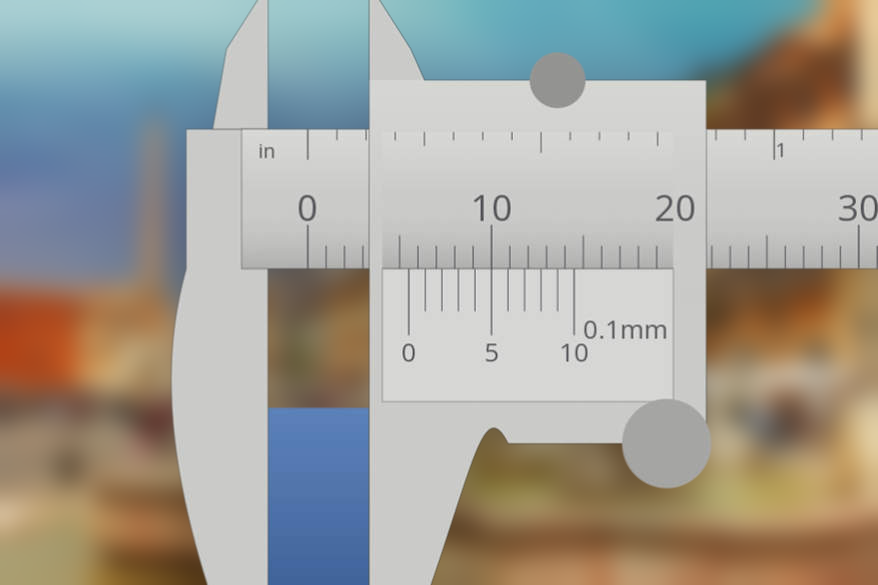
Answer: {"value": 5.5, "unit": "mm"}
